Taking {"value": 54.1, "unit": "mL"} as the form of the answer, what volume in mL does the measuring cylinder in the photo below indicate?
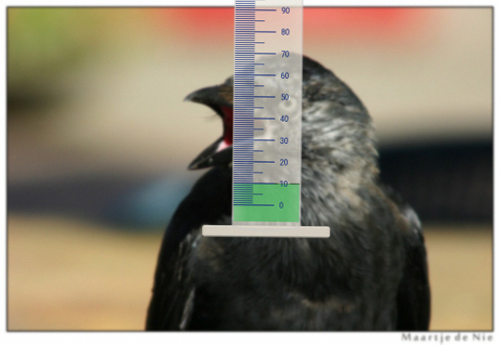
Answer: {"value": 10, "unit": "mL"}
